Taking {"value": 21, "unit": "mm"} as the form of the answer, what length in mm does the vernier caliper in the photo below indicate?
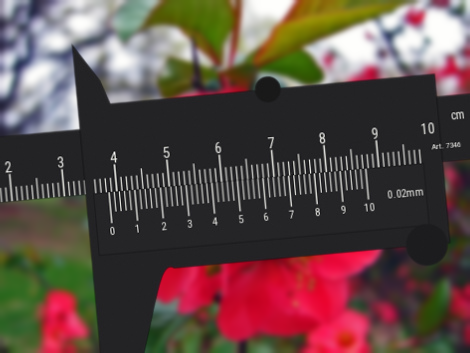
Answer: {"value": 38.5, "unit": "mm"}
